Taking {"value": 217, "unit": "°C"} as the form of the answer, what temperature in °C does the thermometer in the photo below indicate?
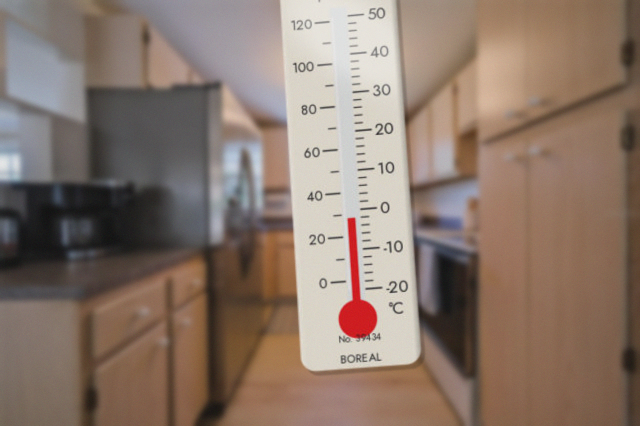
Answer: {"value": -2, "unit": "°C"}
